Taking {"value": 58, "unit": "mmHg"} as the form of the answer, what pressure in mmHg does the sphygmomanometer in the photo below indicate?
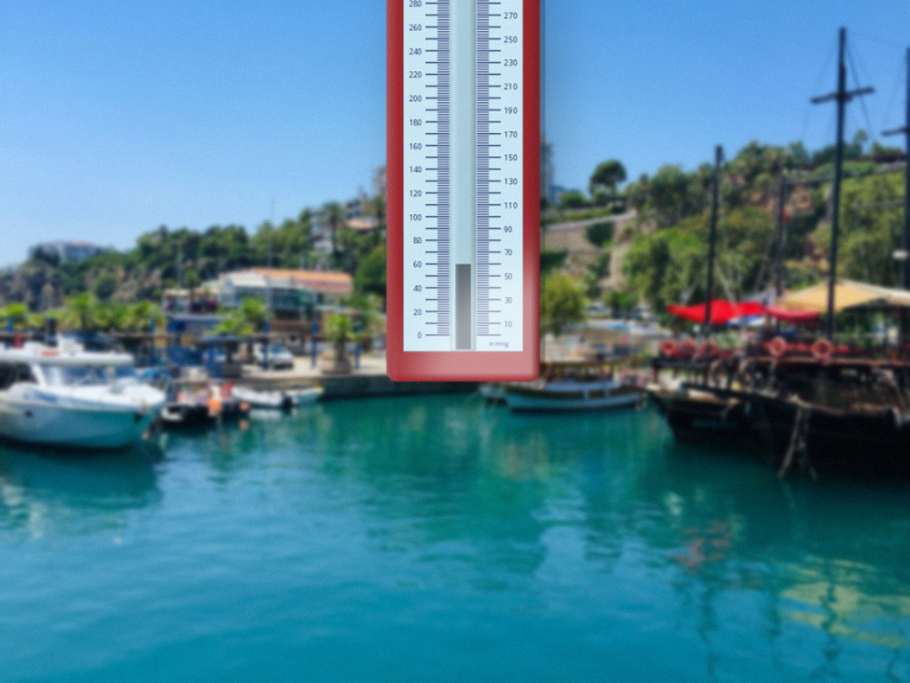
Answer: {"value": 60, "unit": "mmHg"}
